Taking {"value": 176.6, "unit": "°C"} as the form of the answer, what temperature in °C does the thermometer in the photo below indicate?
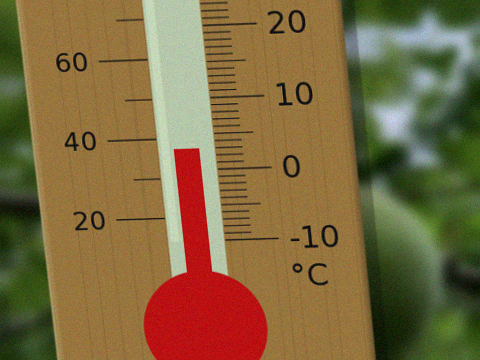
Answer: {"value": 3, "unit": "°C"}
